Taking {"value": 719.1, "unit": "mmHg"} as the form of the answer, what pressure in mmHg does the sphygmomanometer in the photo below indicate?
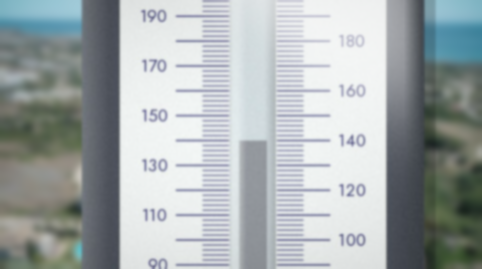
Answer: {"value": 140, "unit": "mmHg"}
